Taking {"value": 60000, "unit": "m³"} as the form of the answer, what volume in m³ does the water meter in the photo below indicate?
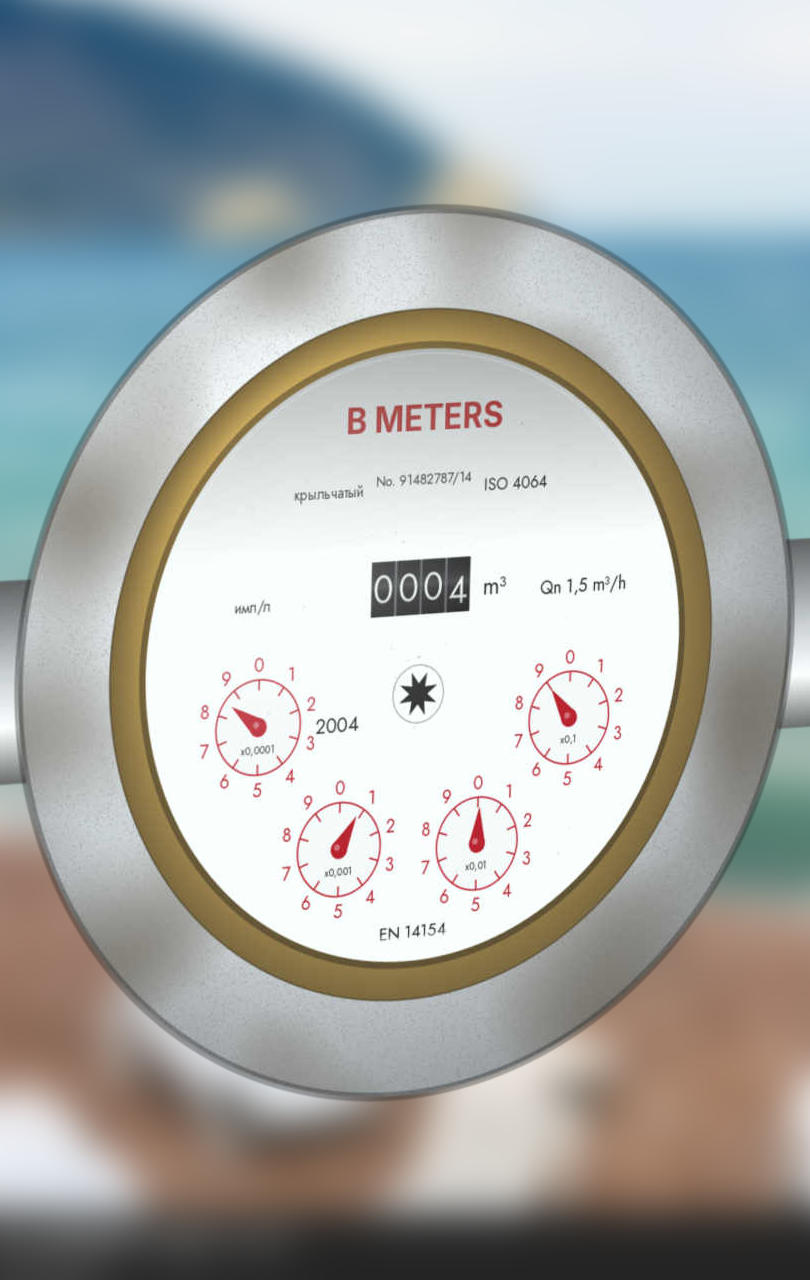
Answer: {"value": 3.9008, "unit": "m³"}
